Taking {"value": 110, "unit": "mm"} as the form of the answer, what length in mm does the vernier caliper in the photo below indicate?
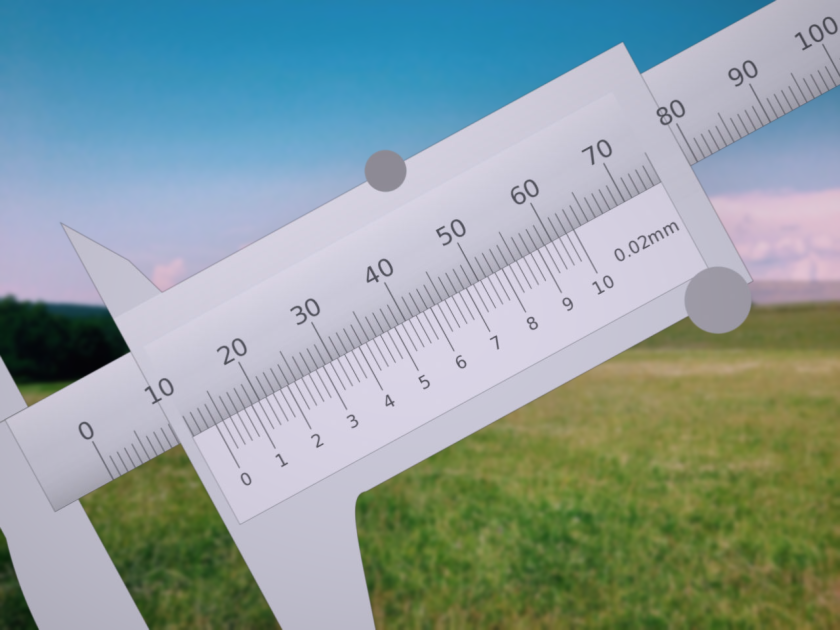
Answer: {"value": 14.0, "unit": "mm"}
